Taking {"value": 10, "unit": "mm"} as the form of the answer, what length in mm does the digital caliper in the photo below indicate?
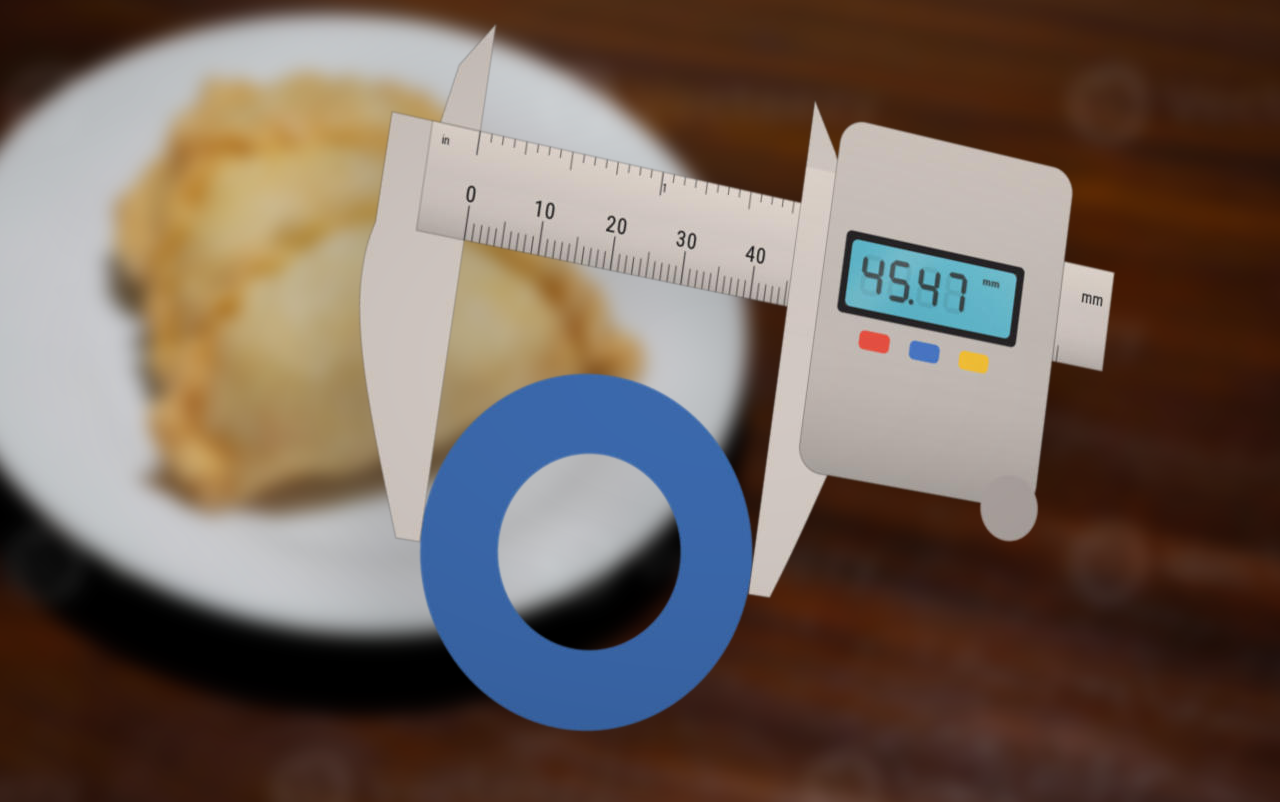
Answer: {"value": 45.47, "unit": "mm"}
